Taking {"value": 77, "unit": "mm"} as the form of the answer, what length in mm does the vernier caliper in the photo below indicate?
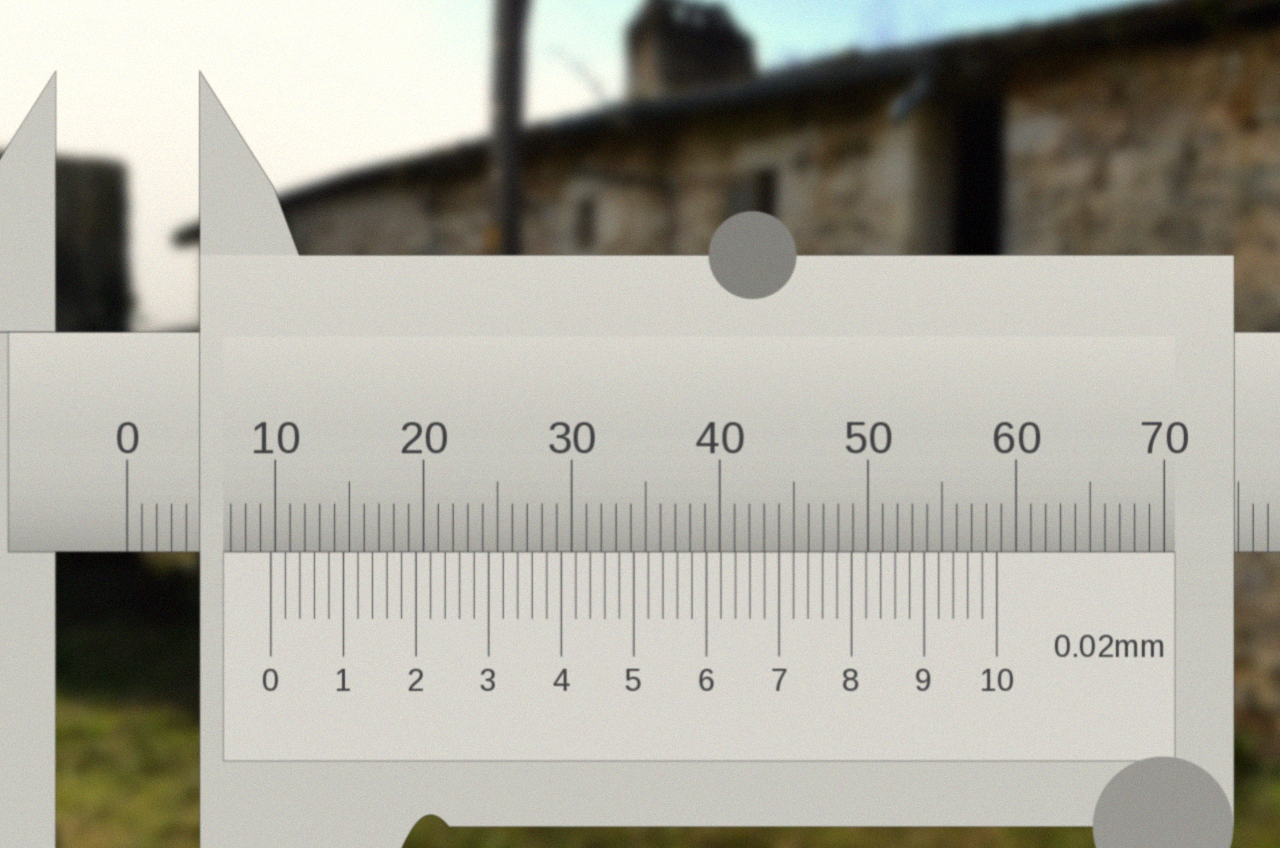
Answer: {"value": 9.7, "unit": "mm"}
